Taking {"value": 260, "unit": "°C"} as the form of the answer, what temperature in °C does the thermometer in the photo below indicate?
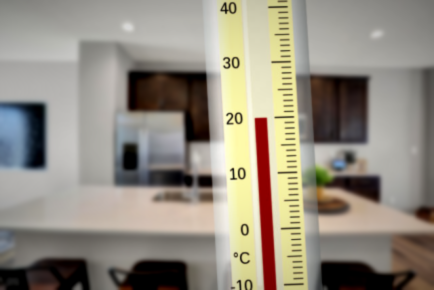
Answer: {"value": 20, "unit": "°C"}
